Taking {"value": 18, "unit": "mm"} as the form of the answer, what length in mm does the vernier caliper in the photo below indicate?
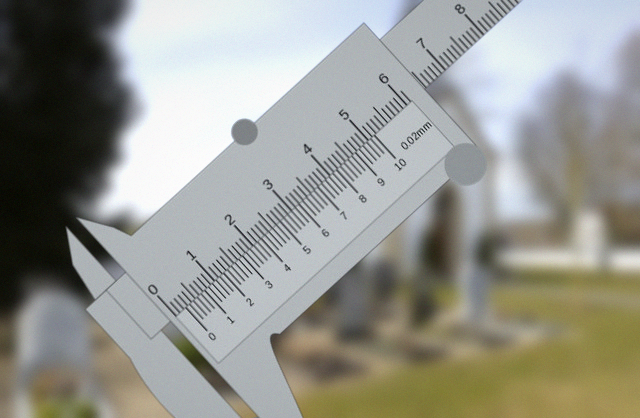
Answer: {"value": 2.5, "unit": "mm"}
